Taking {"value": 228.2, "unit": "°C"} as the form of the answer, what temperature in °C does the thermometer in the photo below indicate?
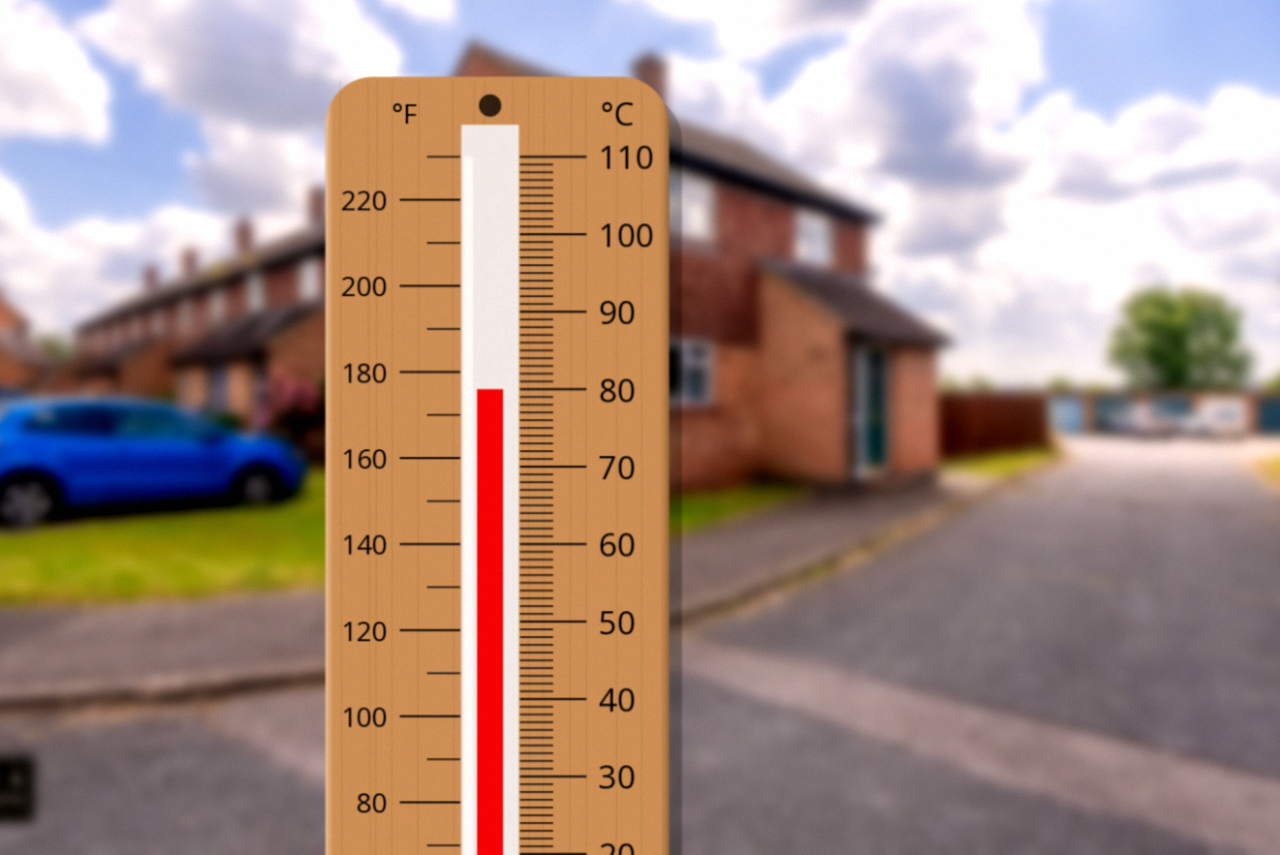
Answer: {"value": 80, "unit": "°C"}
